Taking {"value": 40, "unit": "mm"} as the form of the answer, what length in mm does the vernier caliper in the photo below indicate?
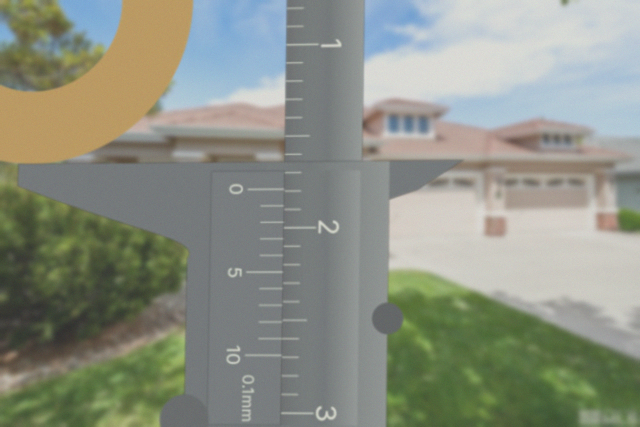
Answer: {"value": 17.9, "unit": "mm"}
